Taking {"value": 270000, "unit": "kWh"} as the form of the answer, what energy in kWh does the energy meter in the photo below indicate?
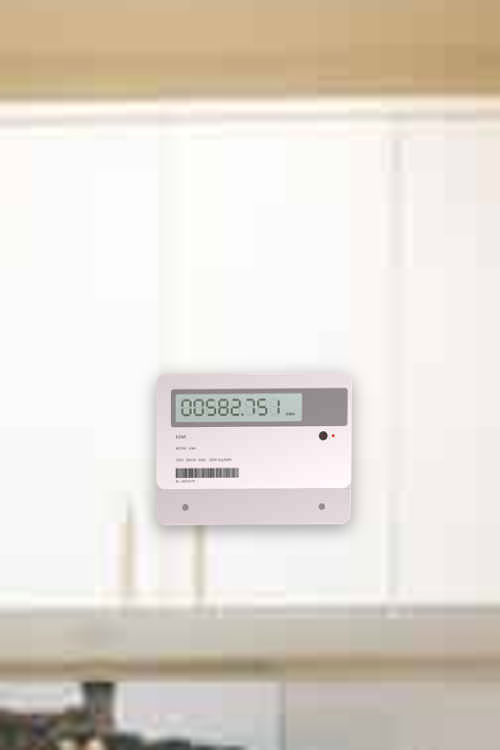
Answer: {"value": 582.751, "unit": "kWh"}
